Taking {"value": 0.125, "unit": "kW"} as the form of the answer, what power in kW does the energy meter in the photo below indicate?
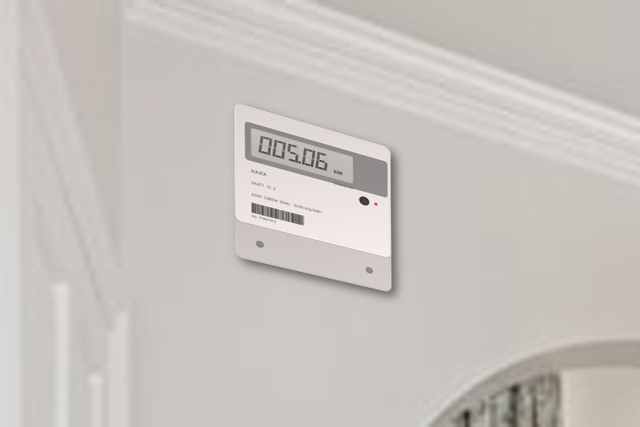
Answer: {"value": 5.06, "unit": "kW"}
